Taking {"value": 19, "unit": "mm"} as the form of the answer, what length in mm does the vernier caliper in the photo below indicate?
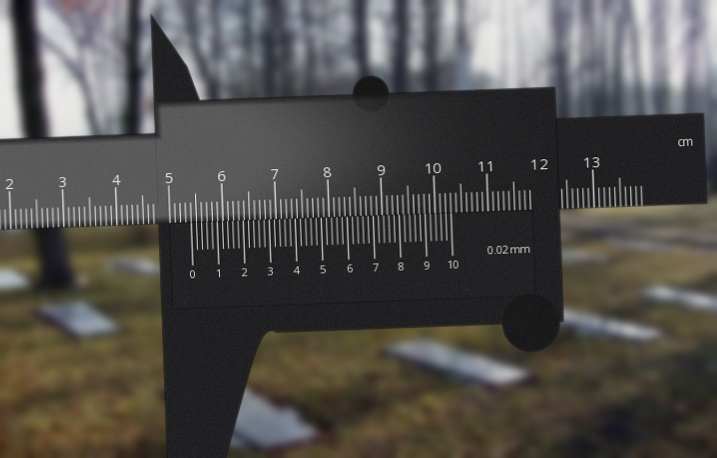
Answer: {"value": 54.0, "unit": "mm"}
